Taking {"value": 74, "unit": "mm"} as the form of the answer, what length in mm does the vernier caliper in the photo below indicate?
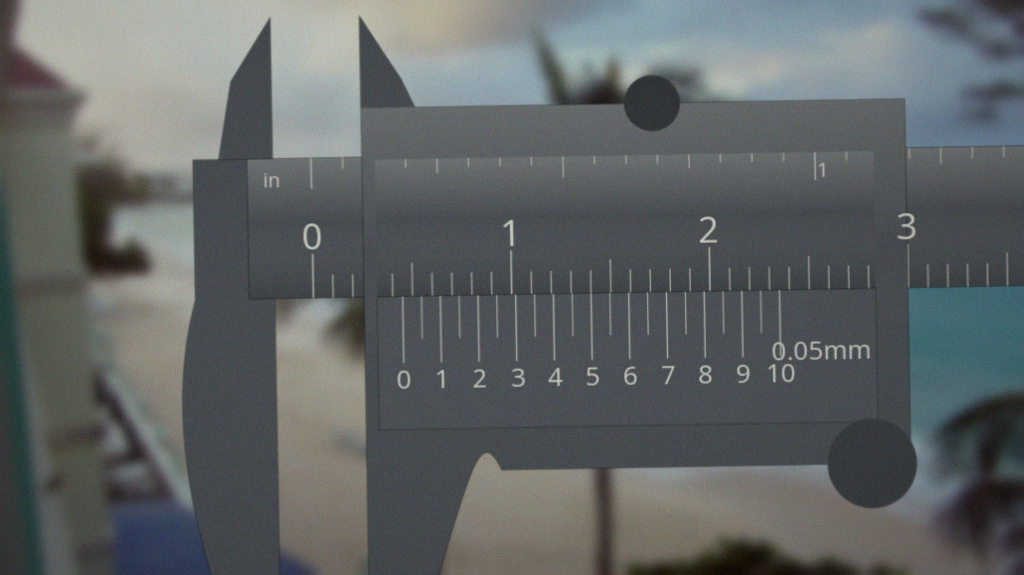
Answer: {"value": 4.5, "unit": "mm"}
